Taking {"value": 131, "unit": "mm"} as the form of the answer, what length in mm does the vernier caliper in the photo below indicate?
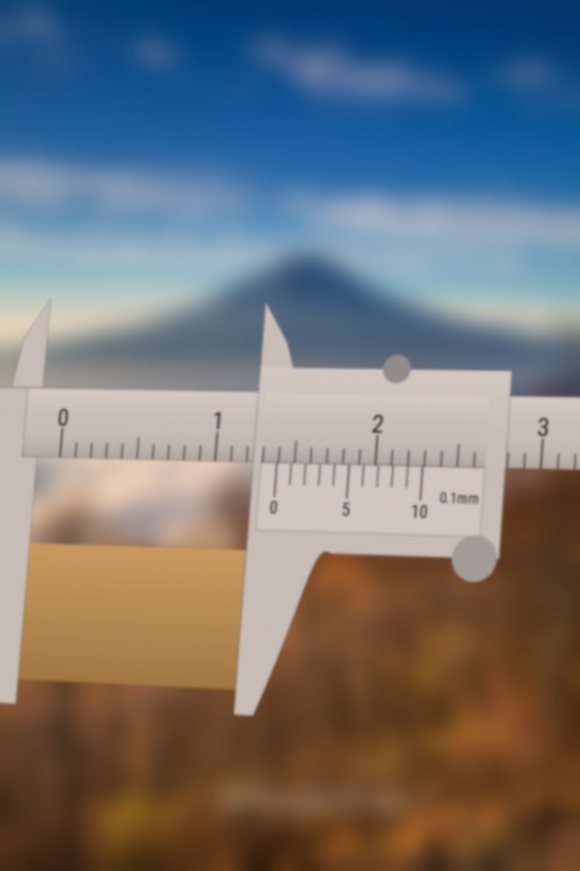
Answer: {"value": 13.9, "unit": "mm"}
